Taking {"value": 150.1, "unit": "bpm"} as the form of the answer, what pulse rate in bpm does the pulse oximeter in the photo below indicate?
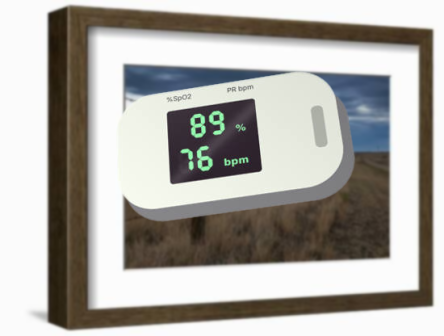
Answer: {"value": 76, "unit": "bpm"}
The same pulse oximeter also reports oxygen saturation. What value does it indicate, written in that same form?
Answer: {"value": 89, "unit": "%"}
